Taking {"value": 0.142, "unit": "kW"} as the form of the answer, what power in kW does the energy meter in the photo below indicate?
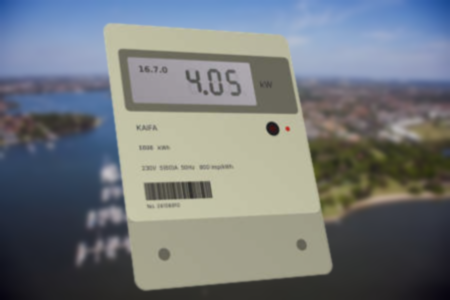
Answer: {"value": 4.05, "unit": "kW"}
